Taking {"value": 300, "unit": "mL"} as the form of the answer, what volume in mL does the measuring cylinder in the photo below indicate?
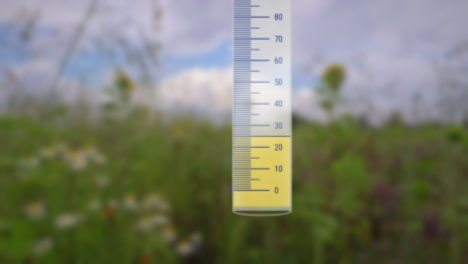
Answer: {"value": 25, "unit": "mL"}
